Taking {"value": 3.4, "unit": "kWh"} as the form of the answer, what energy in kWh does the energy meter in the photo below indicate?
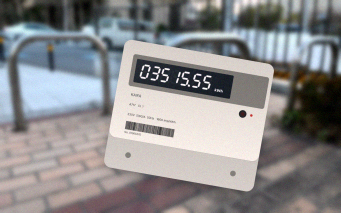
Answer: {"value": 3515.55, "unit": "kWh"}
